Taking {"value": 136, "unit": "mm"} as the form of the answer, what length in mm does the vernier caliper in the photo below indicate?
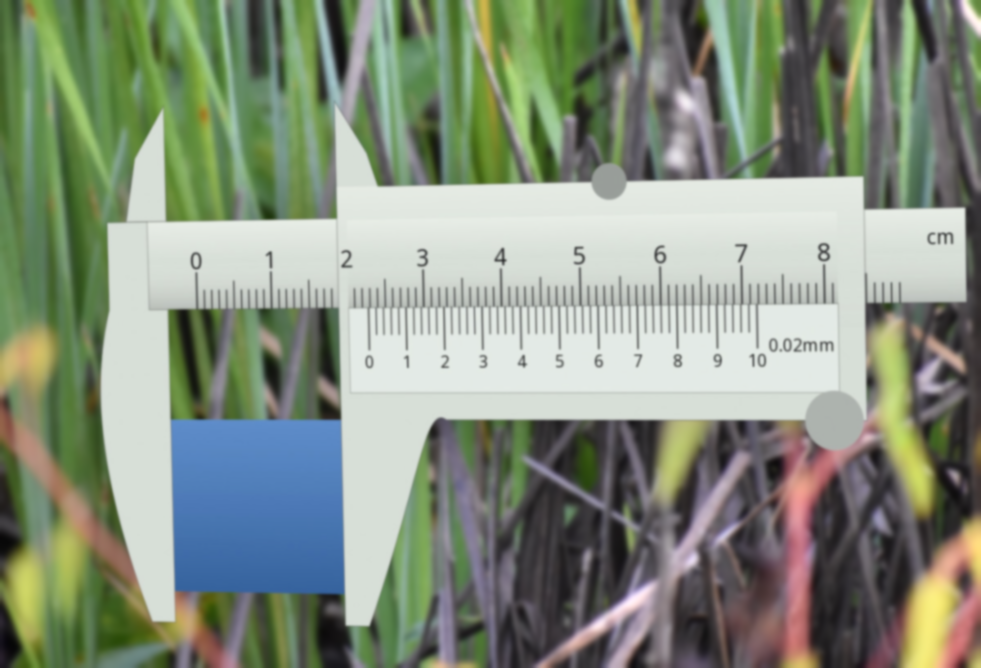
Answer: {"value": 22.8, "unit": "mm"}
